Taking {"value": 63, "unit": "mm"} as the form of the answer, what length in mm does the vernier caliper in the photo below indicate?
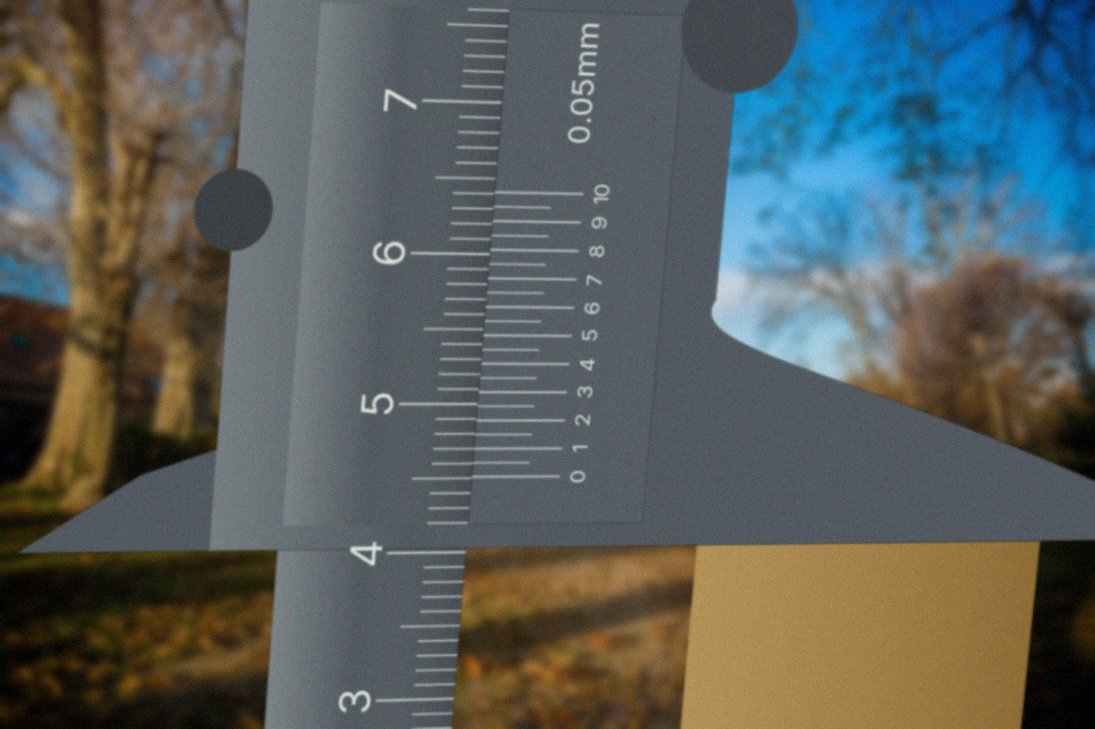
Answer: {"value": 45.1, "unit": "mm"}
